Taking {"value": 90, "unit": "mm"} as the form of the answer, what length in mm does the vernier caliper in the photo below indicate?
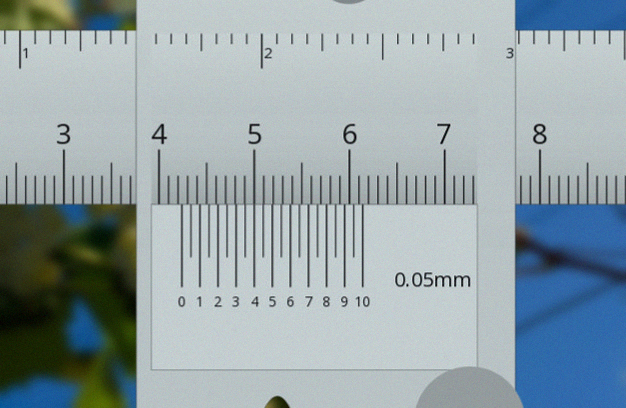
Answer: {"value": 42.4, "unit": "mm"}
